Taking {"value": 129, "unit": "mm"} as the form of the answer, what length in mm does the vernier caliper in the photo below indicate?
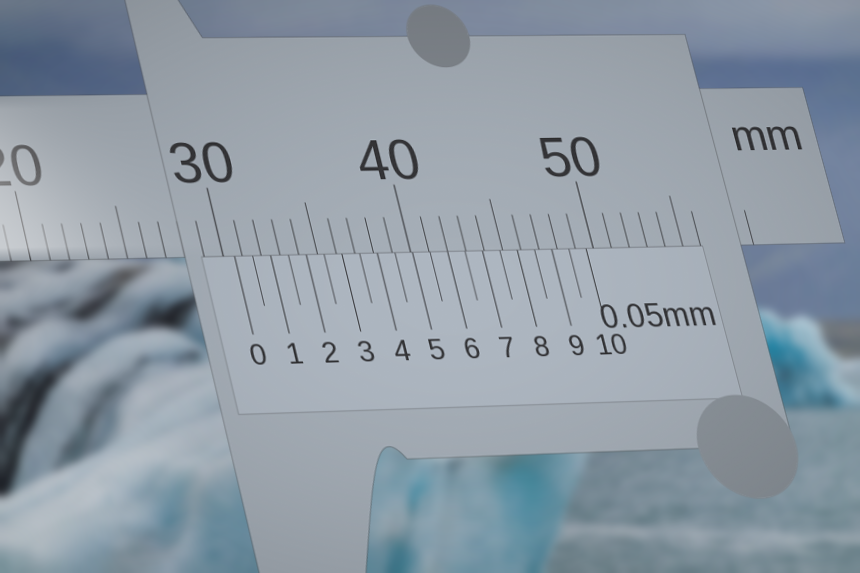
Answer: {"value": 30.6, "unit": "mm"}
